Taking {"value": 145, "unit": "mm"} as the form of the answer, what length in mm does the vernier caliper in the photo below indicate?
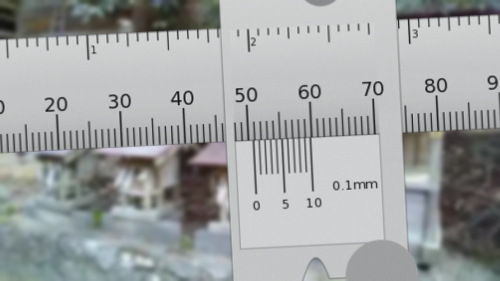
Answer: {"value": 50.8, "unit": "mm"}
